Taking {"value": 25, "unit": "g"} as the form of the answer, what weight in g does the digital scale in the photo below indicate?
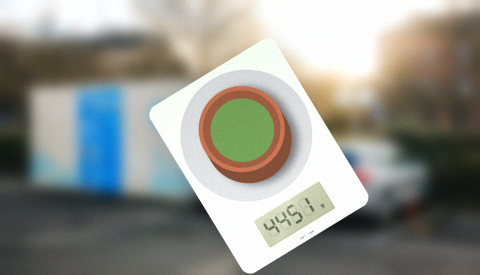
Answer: {"value": 4451, "unit": "g"}
